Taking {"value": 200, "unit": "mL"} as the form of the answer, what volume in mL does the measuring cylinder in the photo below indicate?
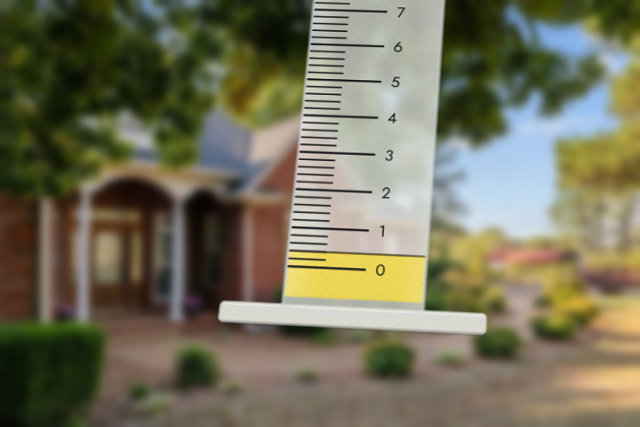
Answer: {"value": 0.4, "unit": "mL"}
